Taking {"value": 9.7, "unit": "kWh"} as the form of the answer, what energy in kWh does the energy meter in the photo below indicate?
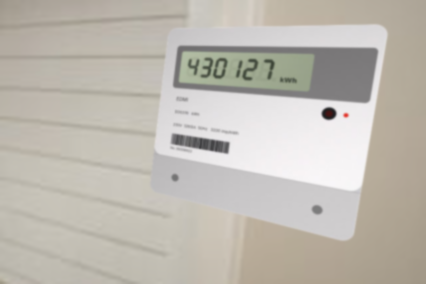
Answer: {"value": 430127, "unit": "kWh"}
